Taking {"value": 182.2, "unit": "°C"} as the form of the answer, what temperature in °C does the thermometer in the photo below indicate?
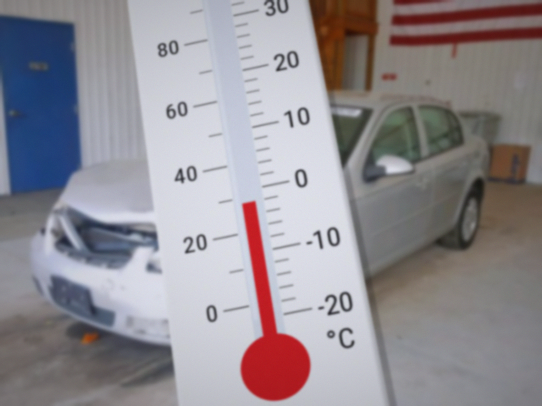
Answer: {"value": -2, "unit": "°C"}
